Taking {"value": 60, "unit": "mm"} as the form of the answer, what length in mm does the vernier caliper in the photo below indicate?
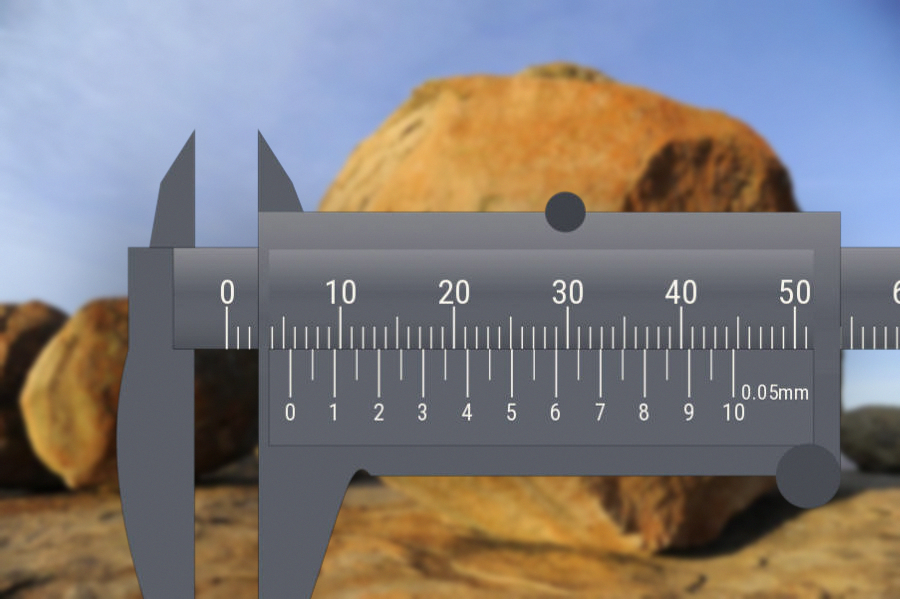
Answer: {"value": 5.6, "unit": "mm"}
